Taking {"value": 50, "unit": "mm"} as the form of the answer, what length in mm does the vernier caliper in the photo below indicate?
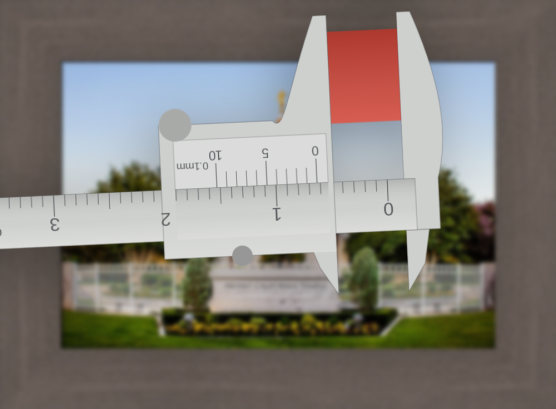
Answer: {"value": 6.3, "unit": "mm"}
